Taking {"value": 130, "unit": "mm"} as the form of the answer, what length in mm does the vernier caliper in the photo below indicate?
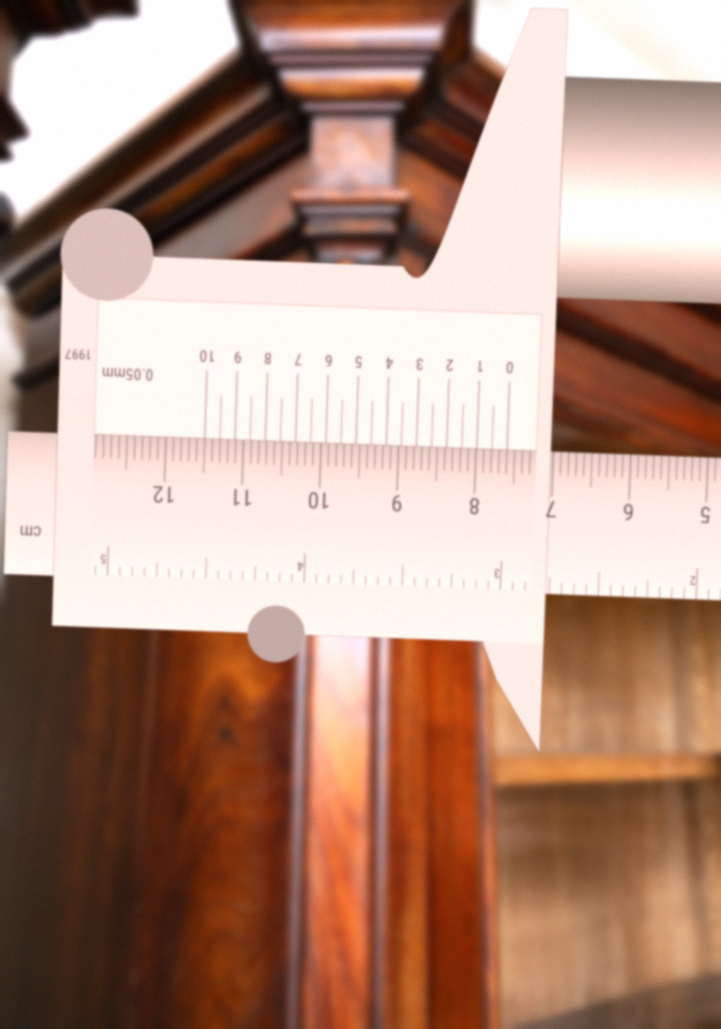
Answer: {"value": 76.0, "unit": "mm"}
